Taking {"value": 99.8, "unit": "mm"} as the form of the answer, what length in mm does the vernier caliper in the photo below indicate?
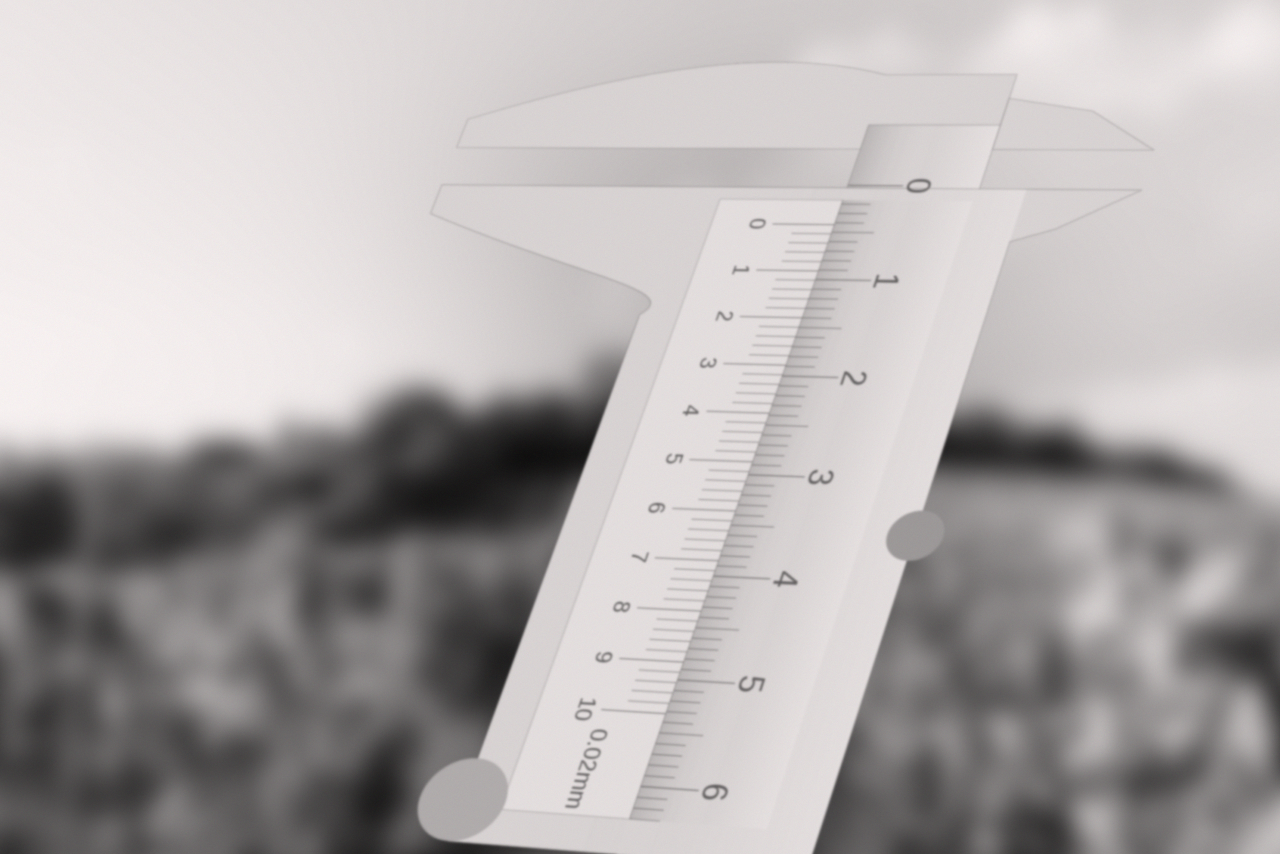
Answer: {"value": 4.2, "unit": "mm"}
